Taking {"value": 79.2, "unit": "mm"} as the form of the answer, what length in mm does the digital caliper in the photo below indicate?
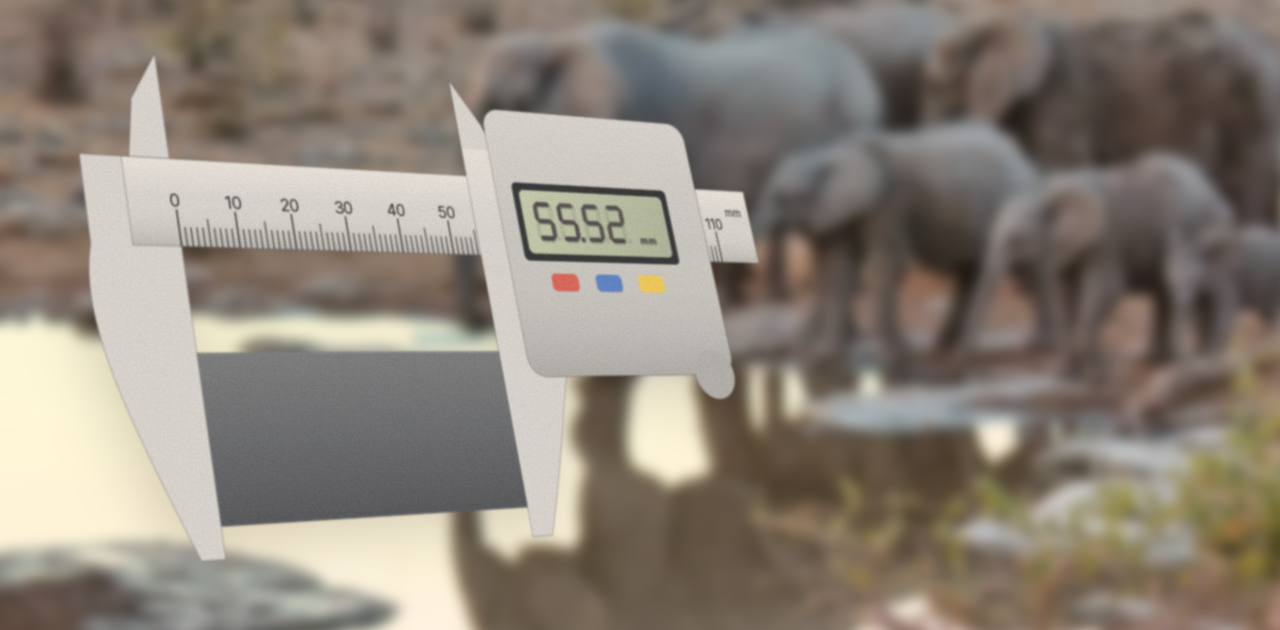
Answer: {"value": 55.52, "unit": "mm"}
